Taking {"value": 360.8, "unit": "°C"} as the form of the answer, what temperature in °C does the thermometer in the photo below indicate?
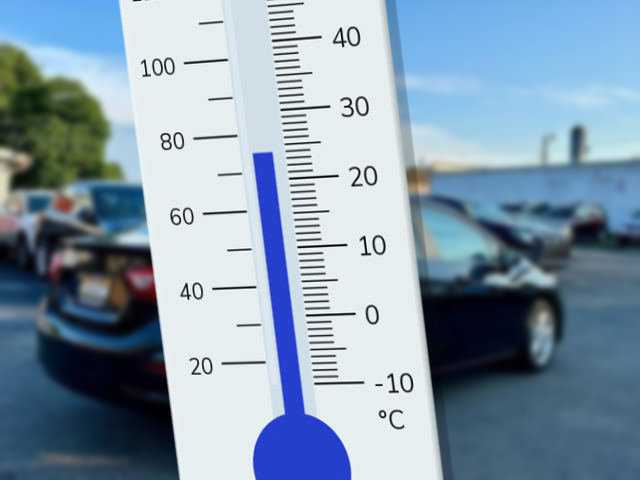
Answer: {"value": 24, "unit": "°C"}
